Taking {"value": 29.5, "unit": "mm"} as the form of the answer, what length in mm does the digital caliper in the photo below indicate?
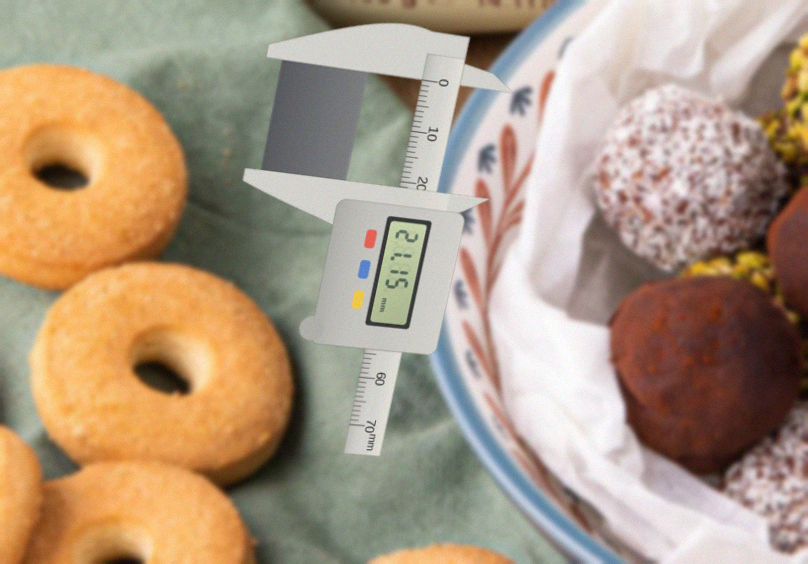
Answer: {"value": 21.15, "unit": "mm"}
